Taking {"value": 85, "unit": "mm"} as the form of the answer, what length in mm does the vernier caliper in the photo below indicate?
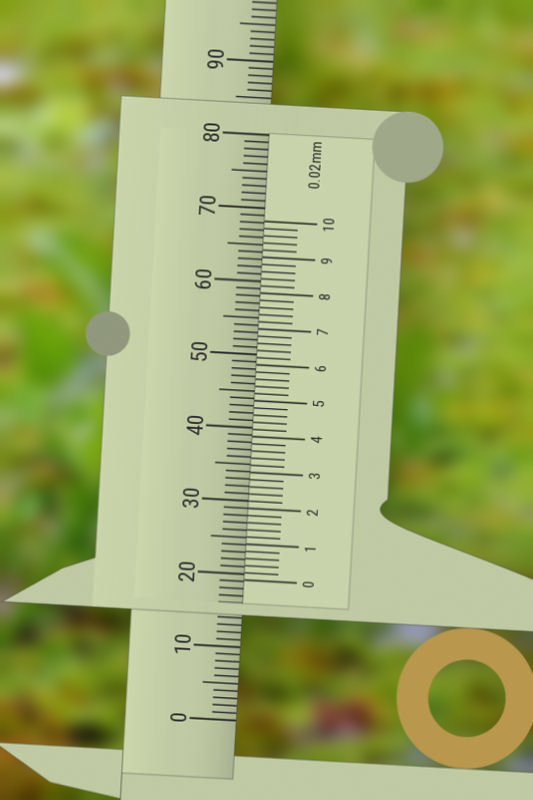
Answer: {"value": 19.2, "unit": "mm"}
